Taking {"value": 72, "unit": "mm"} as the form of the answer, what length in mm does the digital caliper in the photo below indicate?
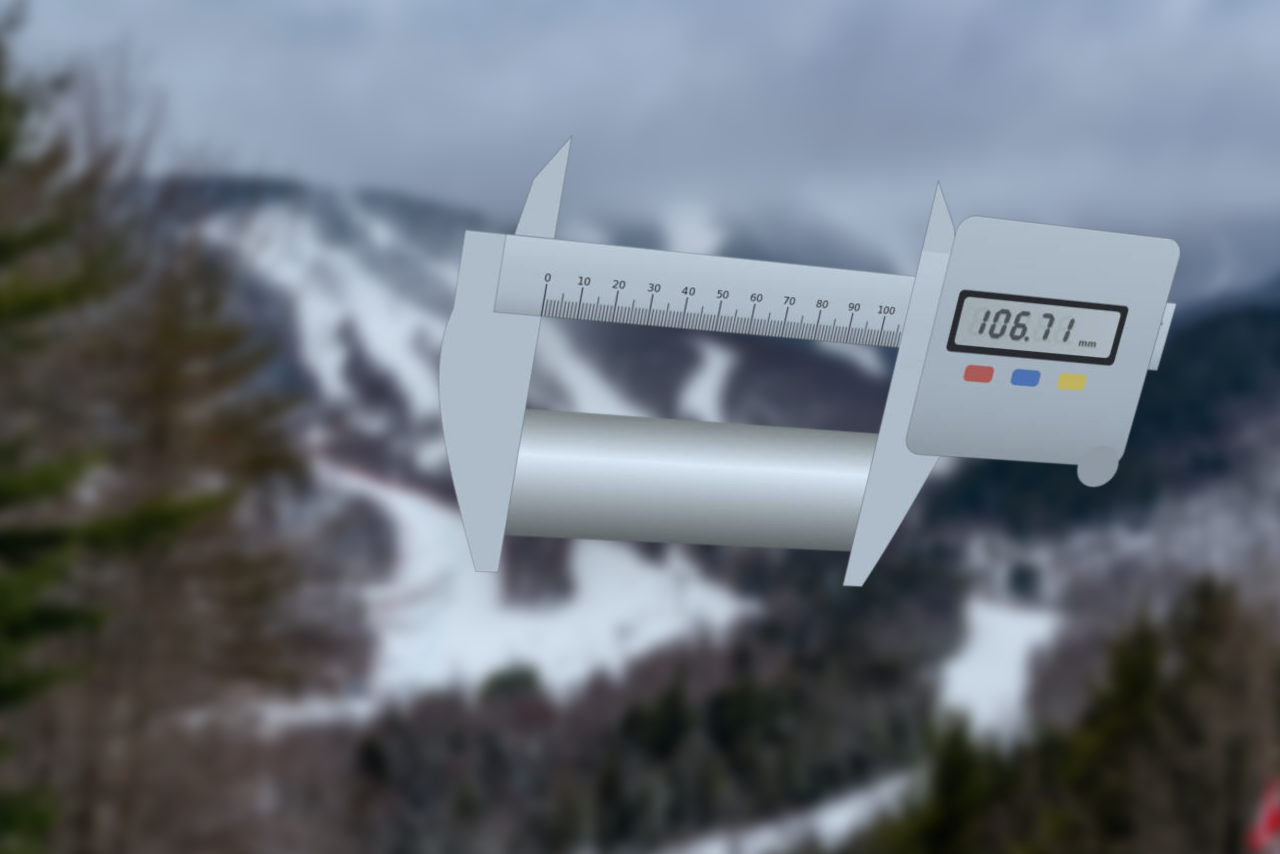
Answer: {"value": 106.71, "unit": "mm"}
